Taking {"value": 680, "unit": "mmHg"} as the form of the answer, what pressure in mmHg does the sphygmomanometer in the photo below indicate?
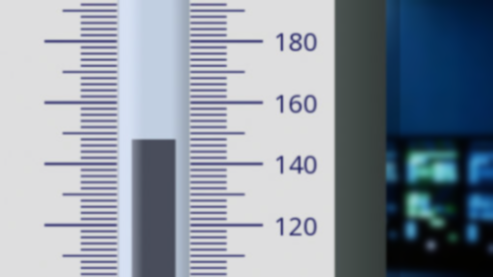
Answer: {"value": 148, "unit": "mmHg"}
